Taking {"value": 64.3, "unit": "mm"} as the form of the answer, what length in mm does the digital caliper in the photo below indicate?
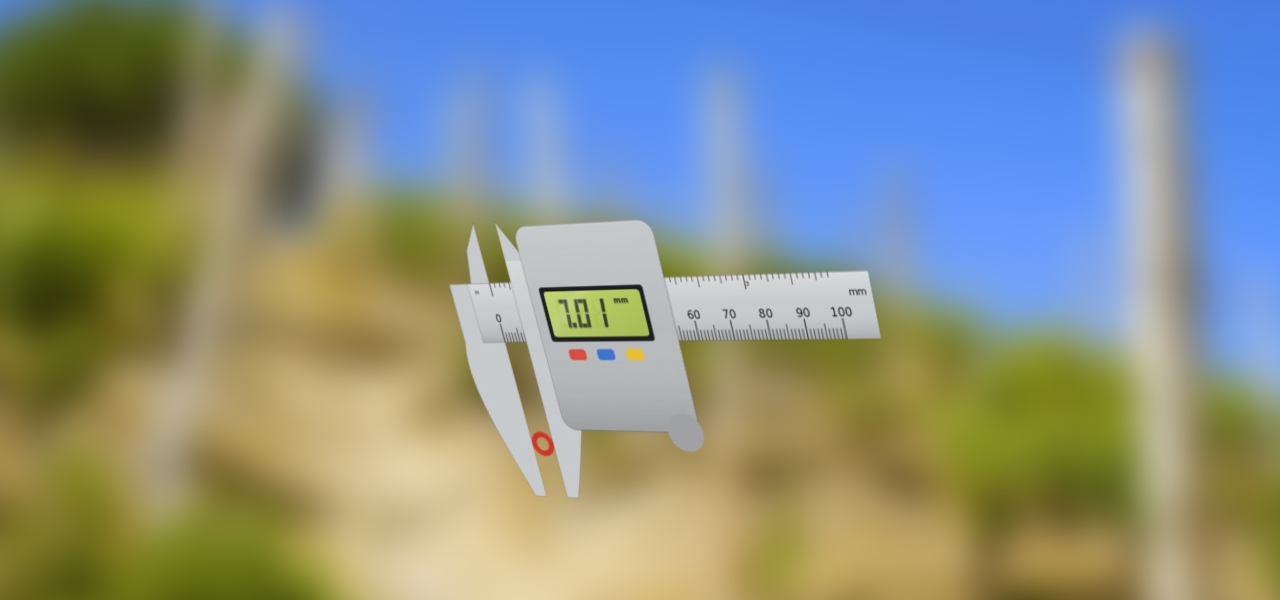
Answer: {"value": 7.01, "unit": "mm"}
